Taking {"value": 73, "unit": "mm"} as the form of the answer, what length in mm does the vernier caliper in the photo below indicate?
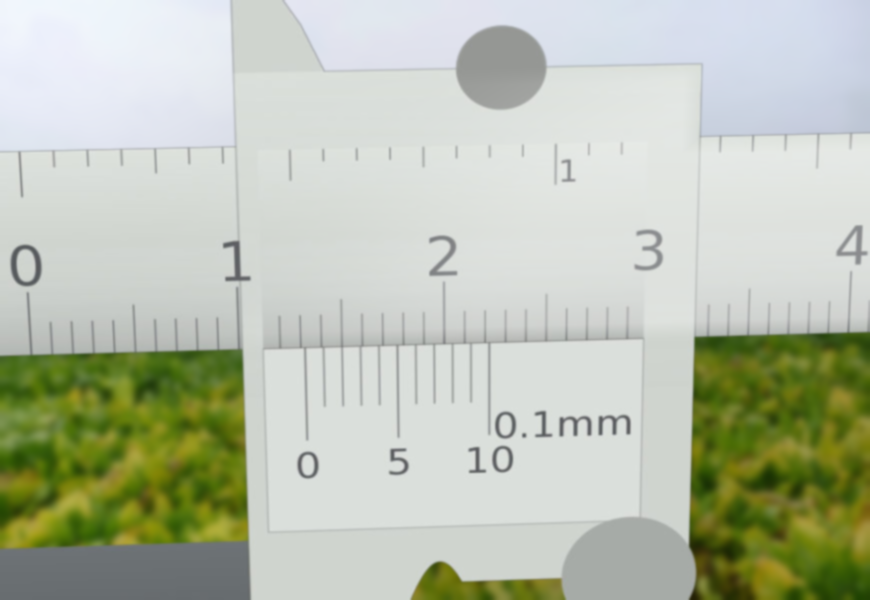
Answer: {"value": 13.2, "unit": "mm"}
